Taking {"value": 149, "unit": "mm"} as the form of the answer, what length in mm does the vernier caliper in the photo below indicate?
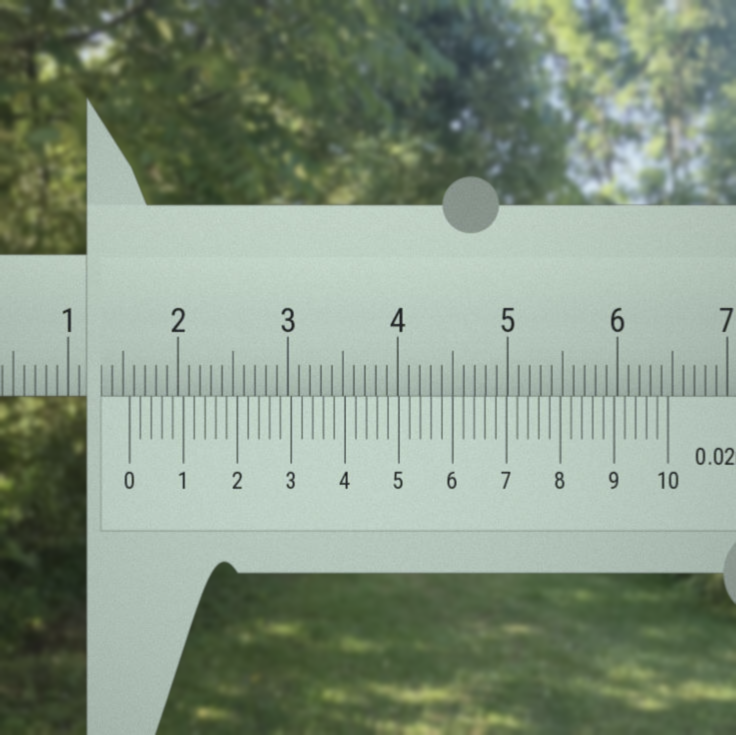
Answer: {"value": 15.6, "unit": "mm"}
